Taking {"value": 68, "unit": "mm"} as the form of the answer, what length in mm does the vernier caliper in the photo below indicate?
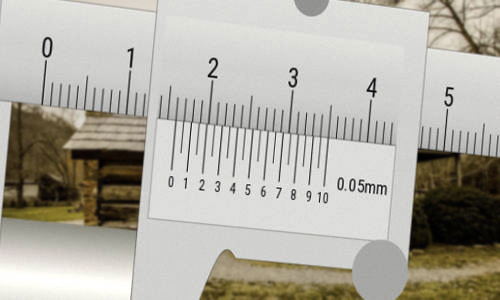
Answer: {"value": 16.0, "unit": "mm"}
